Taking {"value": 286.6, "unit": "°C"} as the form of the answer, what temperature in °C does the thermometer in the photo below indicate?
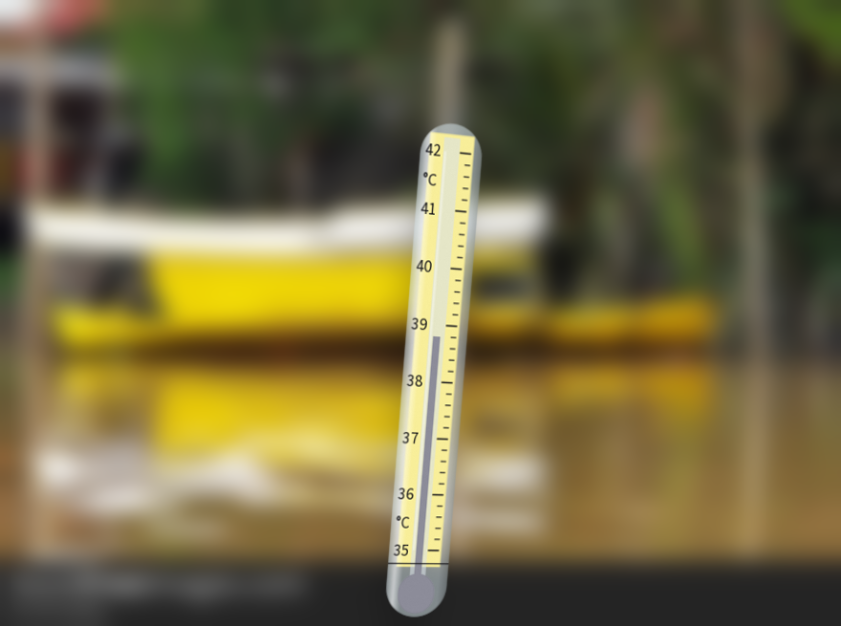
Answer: {"value": 38.8, "unit": "°C"}
